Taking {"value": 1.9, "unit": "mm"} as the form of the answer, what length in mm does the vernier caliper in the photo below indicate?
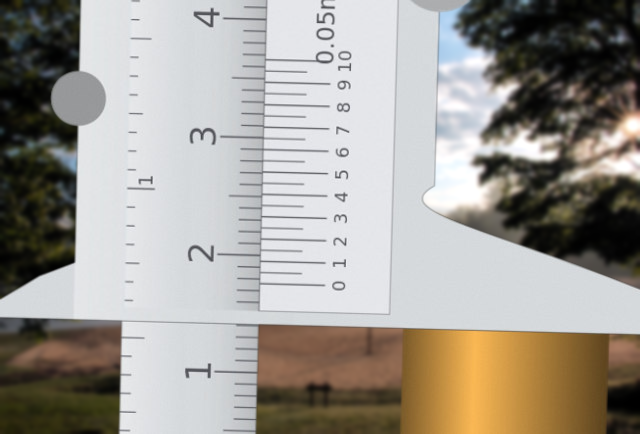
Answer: {"value": 17.6, "unit": "mm"}
